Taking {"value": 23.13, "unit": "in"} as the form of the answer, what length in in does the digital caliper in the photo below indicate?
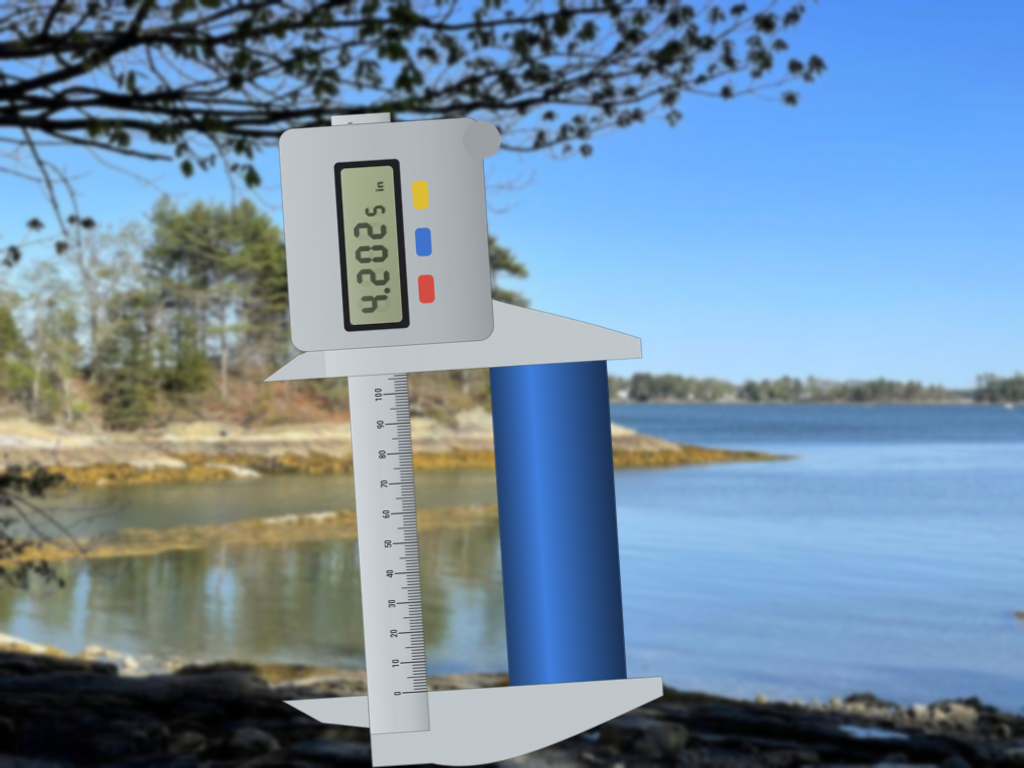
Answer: {"value": 4.2025, "unit": "in"}
